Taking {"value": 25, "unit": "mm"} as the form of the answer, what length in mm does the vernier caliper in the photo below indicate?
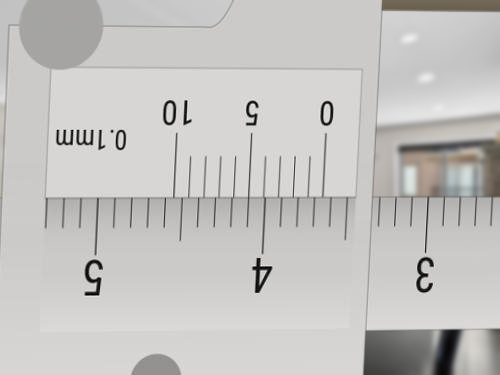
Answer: {"value": 36.5, "unit": "mm"}
